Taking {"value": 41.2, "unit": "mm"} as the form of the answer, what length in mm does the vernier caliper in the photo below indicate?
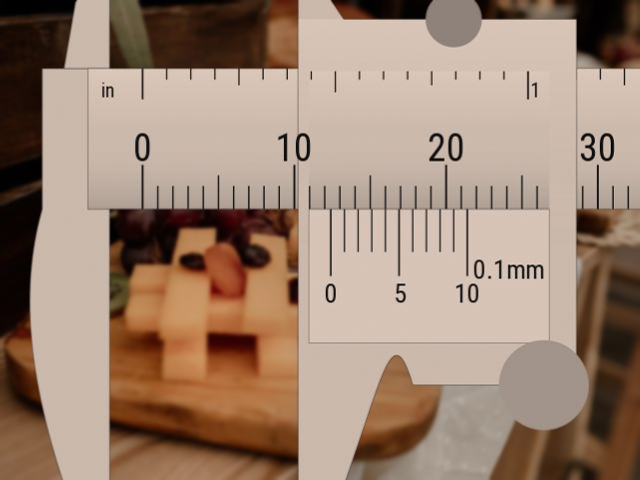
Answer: {"value": 12.4, "unit": "mm"}
